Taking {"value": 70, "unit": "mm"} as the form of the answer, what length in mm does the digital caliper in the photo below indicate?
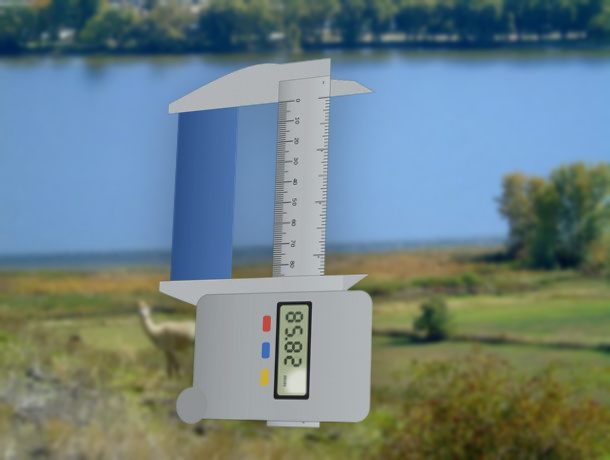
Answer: {"value": 85.82, "unit": "mm"}
